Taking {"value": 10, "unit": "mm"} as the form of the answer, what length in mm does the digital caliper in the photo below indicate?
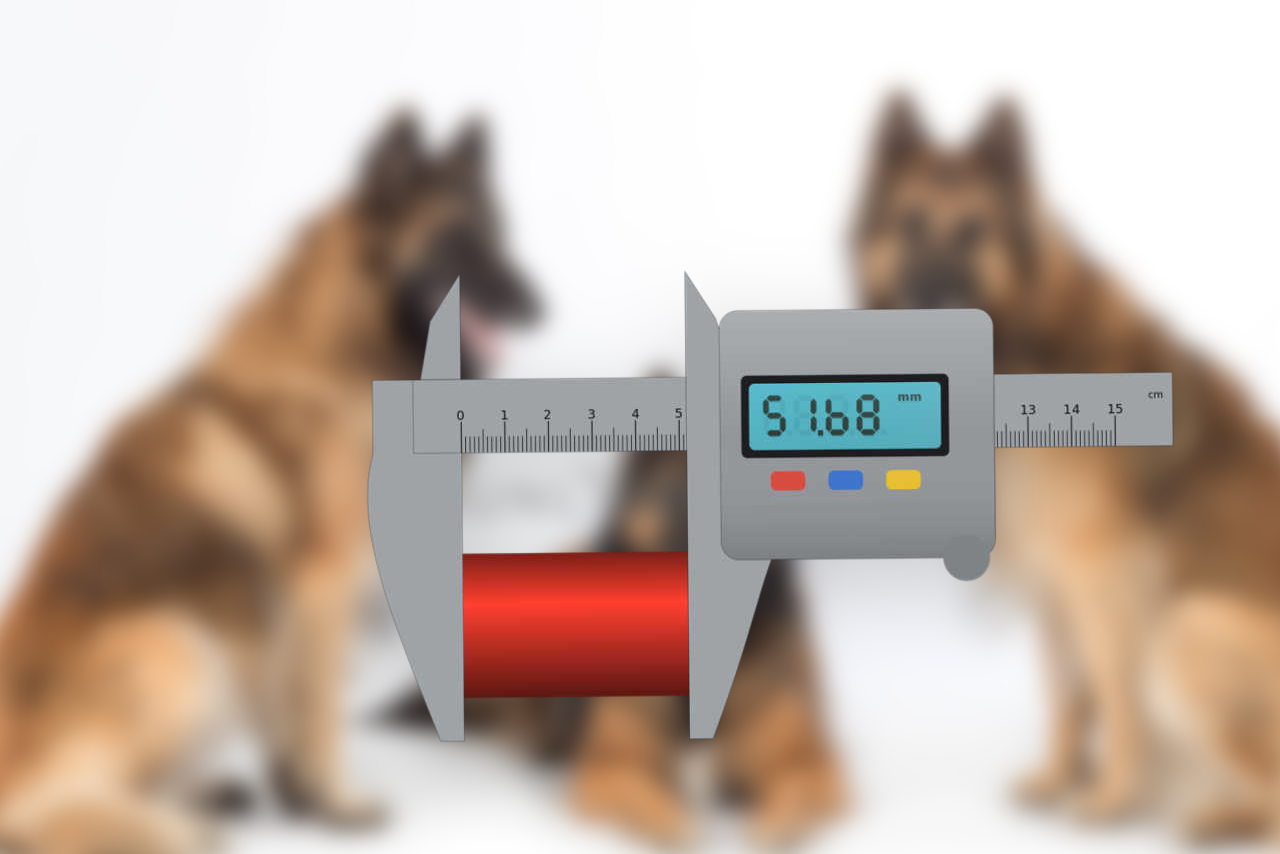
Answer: {"value": 51.68, "unit": "mm"}
